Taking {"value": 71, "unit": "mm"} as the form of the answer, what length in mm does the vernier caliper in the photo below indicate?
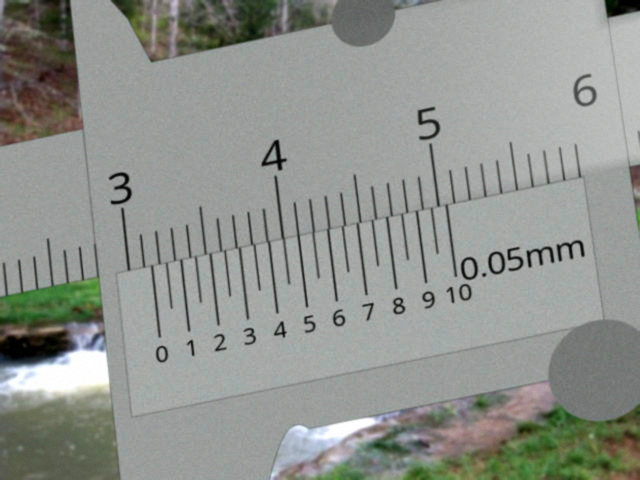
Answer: {"value": 31.5, "unit": "mm"}
